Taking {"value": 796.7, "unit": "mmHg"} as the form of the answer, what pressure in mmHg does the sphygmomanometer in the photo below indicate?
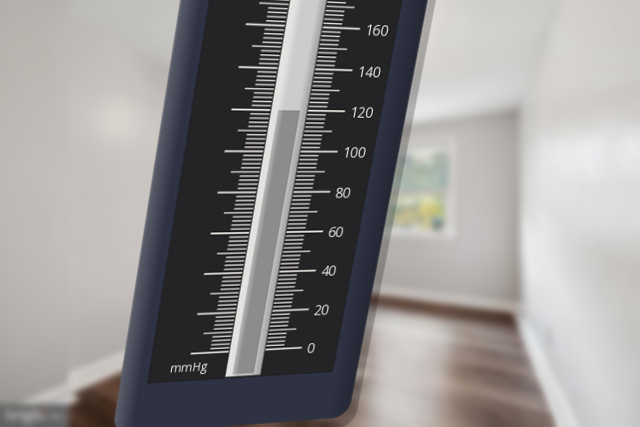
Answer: {"value": 120, "unit": "mmHg"}
